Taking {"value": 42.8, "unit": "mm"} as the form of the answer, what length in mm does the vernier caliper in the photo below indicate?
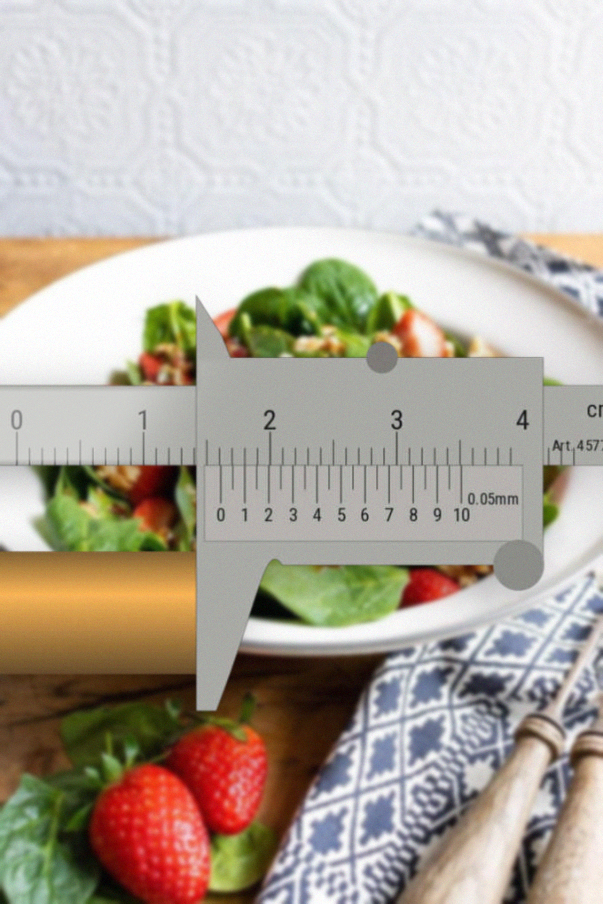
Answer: {"value": 16.1, "unit": "mm"}
